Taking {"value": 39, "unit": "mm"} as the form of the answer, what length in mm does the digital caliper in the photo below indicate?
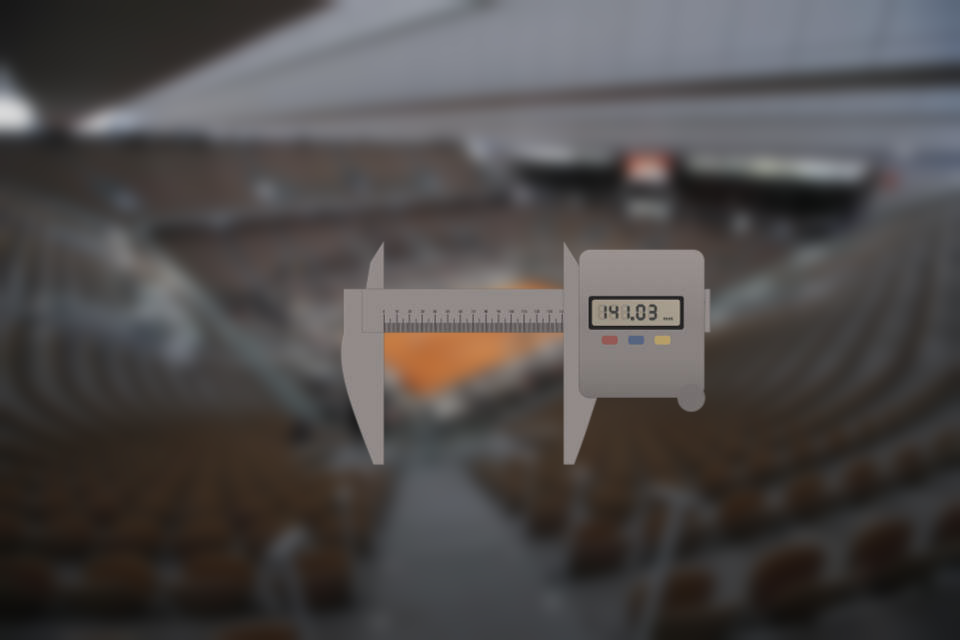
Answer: {"value": 141.03, "unit": "mm"}
